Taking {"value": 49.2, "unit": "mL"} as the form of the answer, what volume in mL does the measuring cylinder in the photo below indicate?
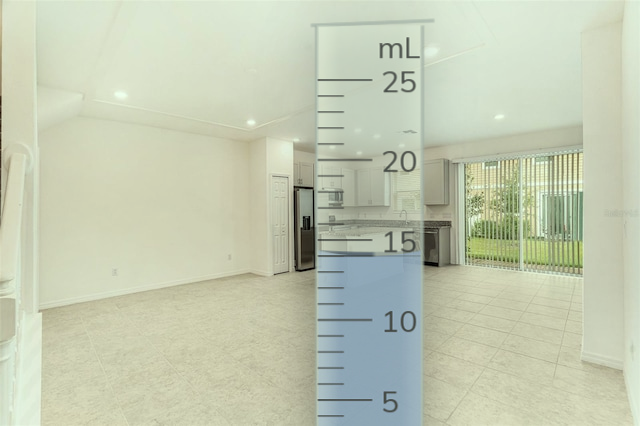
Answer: {"value": 14, "unit": "mL"}
